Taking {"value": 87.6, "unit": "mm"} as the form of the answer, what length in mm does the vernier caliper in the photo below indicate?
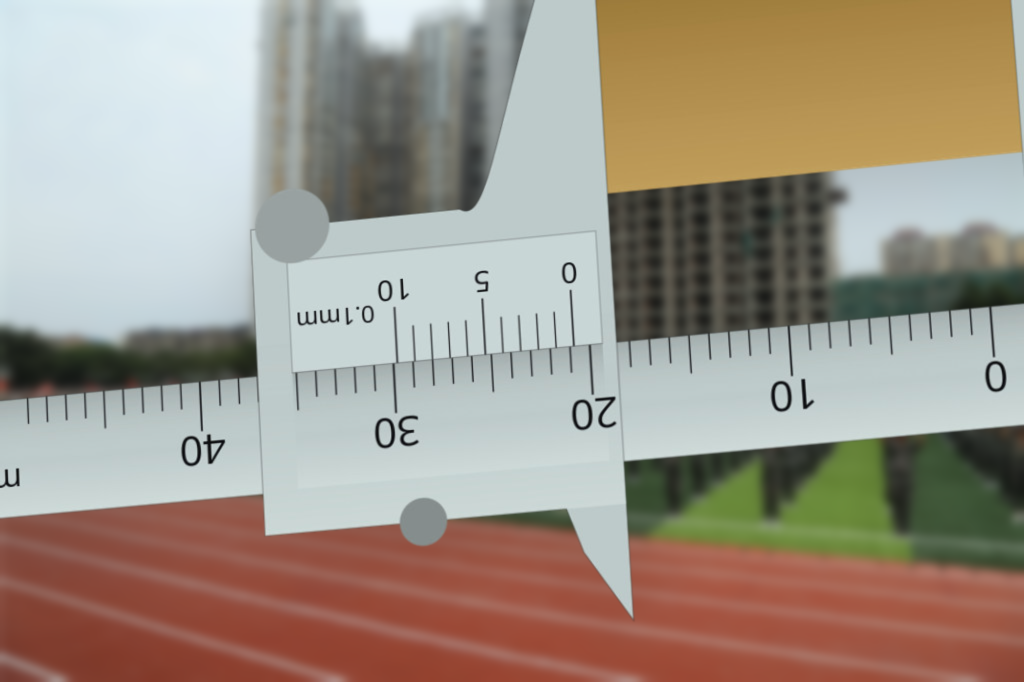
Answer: {"value": 20.8, "unit": "mm"}
